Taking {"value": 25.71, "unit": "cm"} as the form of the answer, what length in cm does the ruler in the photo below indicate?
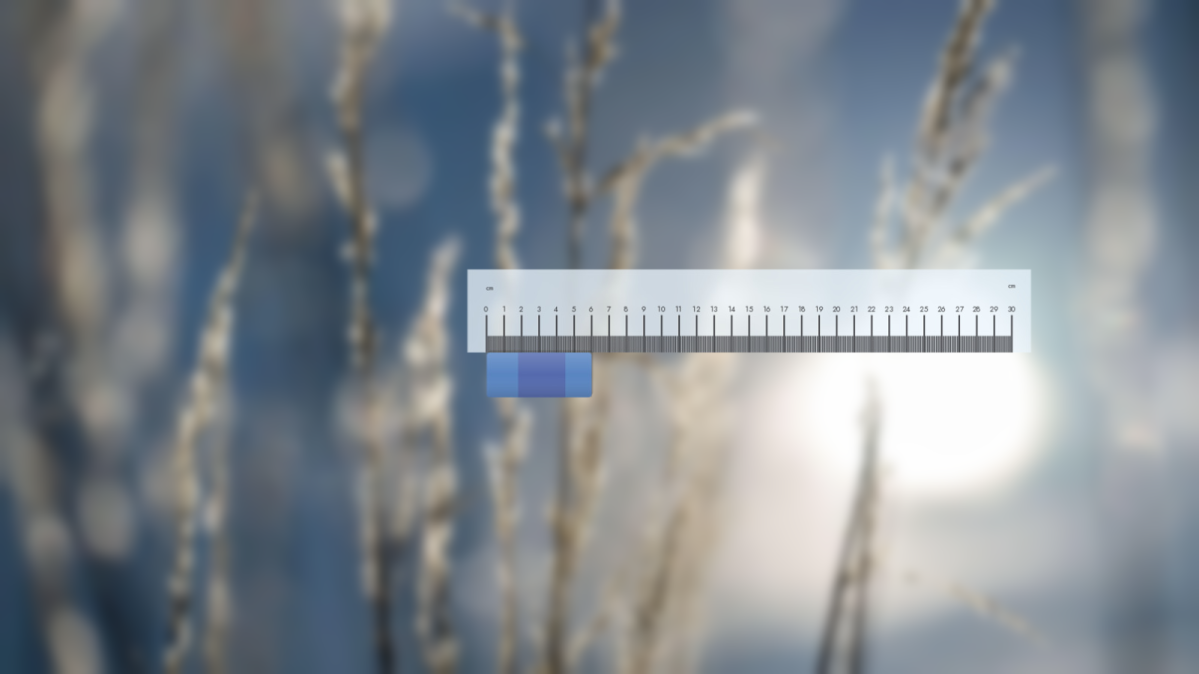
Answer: {"value": 6, "unit": "cm"}
